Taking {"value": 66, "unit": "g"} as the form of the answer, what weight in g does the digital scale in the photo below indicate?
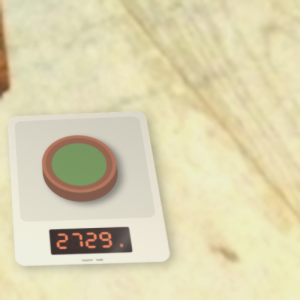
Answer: {"value": 2729, "unit": "g"}
